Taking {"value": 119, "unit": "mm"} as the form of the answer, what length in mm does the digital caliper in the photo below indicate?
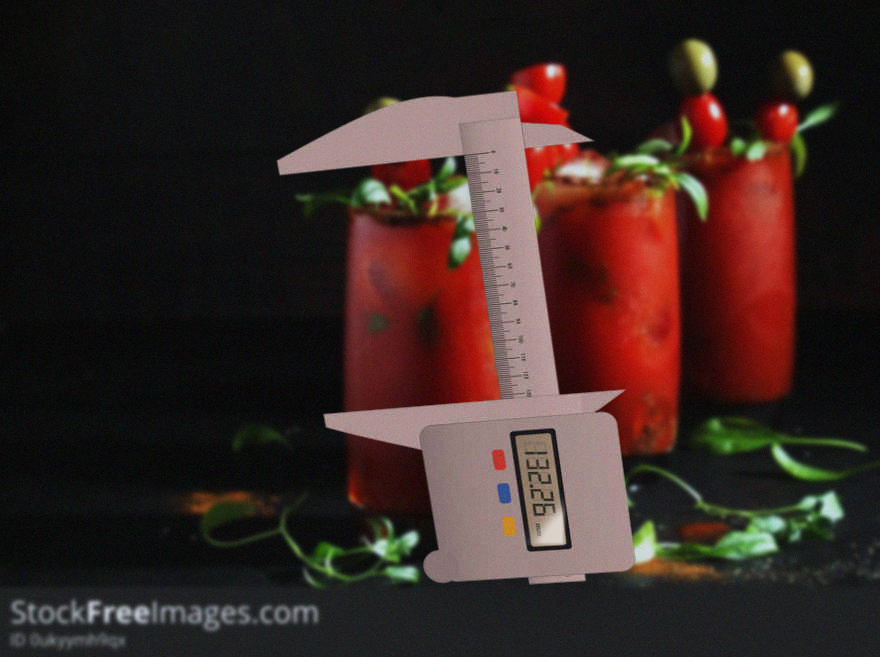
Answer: {"value": 132.26, "unit": "mm"}
